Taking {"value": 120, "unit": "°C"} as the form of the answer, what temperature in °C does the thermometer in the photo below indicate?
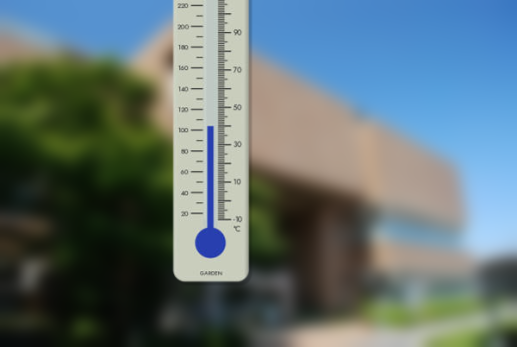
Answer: {"value": 40, "unit": "°C"}
